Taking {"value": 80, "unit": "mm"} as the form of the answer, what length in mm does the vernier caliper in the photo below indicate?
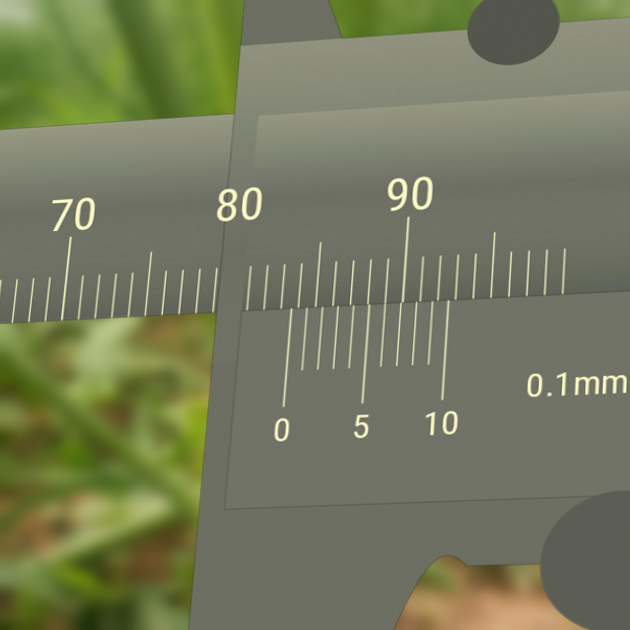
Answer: {"value": 83.6, "unit": "mm"}
